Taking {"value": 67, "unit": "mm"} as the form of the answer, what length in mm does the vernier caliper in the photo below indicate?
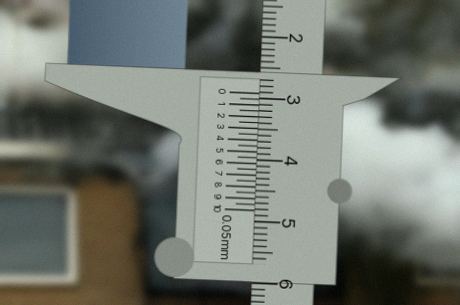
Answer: {"value": 29.2, "unit": "mm"}
